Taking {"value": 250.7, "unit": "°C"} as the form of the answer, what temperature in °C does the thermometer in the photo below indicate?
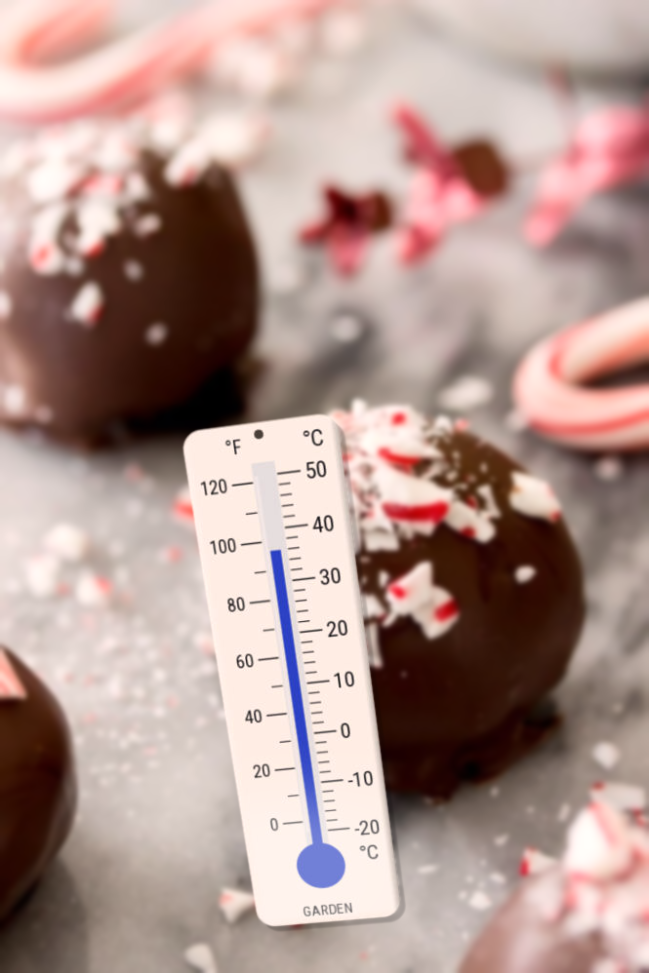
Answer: {"value": 36, "unit": "°C"}
